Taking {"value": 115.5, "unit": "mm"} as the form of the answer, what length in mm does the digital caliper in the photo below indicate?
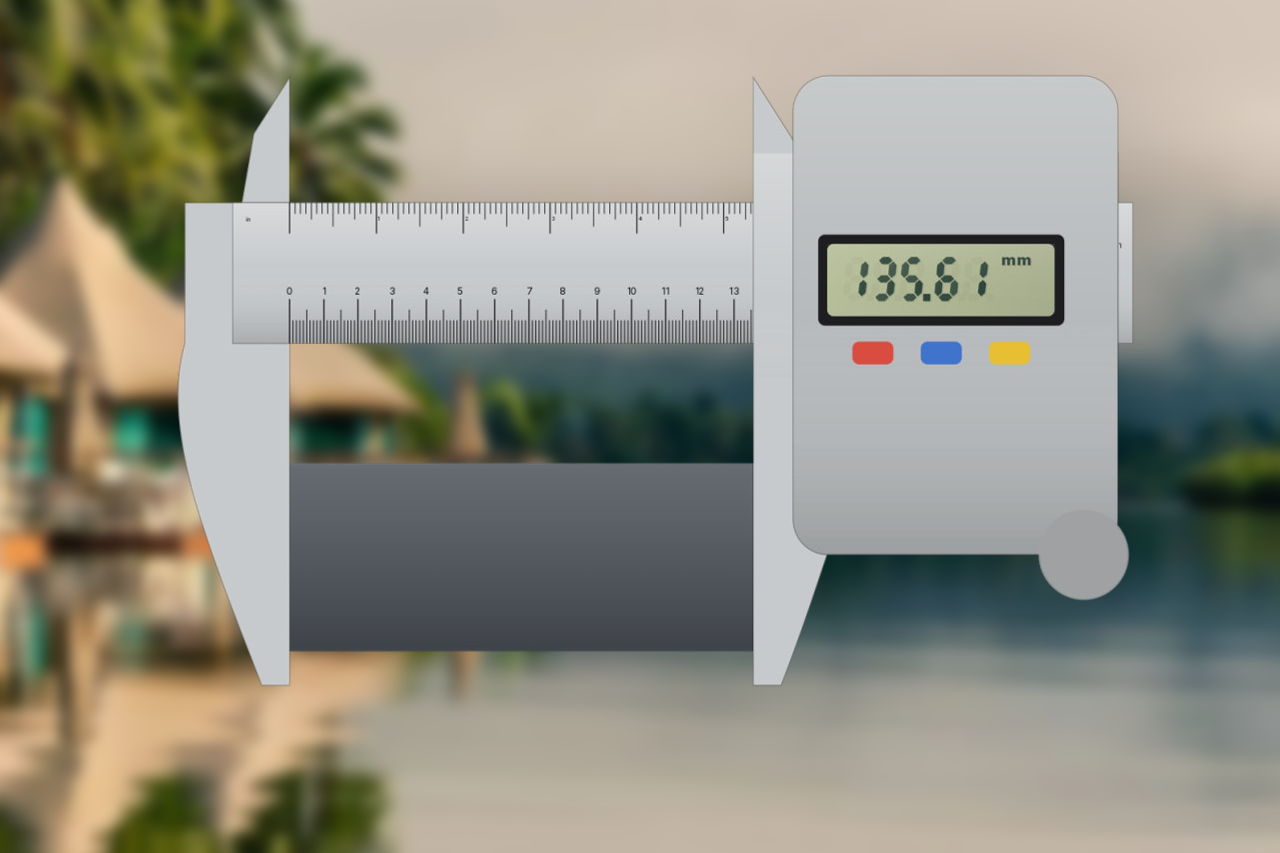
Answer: {"value": 135.61, "unit": "mm"}
